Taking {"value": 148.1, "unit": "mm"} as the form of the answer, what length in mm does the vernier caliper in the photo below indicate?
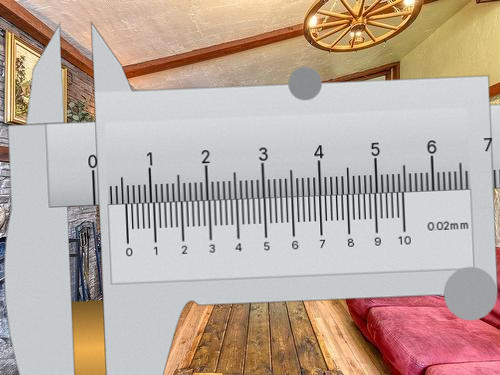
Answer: {"value": 5.6, "unit": "mm"}
